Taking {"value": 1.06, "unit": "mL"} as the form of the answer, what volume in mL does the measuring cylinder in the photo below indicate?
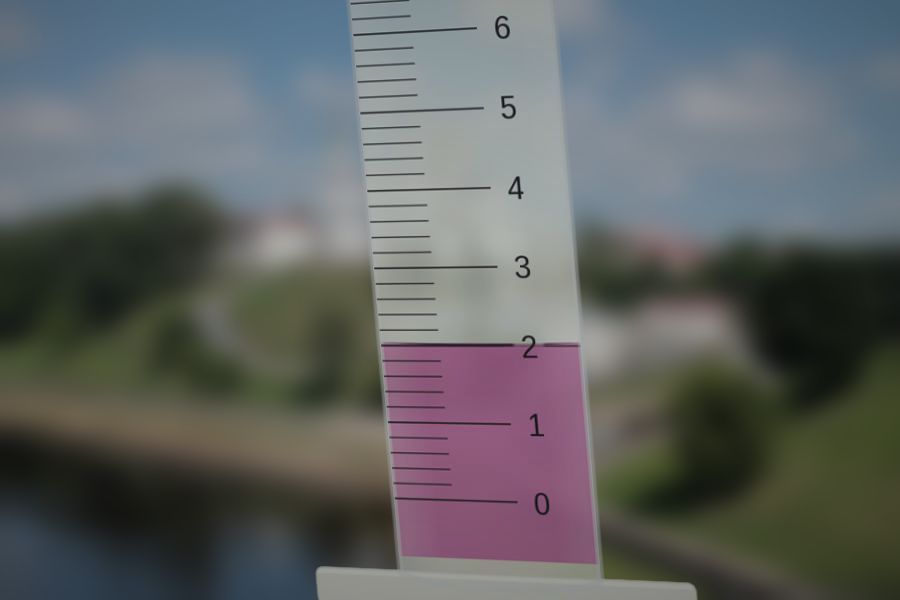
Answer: {"value": 2, "unit": "mL"}
